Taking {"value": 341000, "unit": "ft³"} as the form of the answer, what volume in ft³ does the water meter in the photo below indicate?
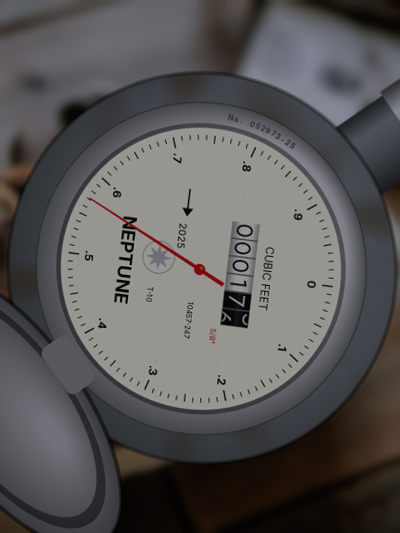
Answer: {"value": 175.57, "unit": "ft³"}
